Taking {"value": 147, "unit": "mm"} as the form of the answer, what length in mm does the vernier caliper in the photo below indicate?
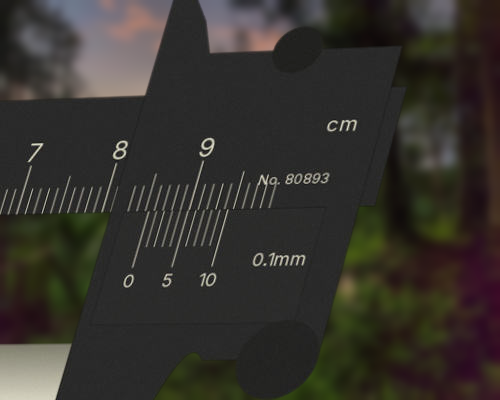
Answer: {"value": 85.4, "unit": "mm"}
